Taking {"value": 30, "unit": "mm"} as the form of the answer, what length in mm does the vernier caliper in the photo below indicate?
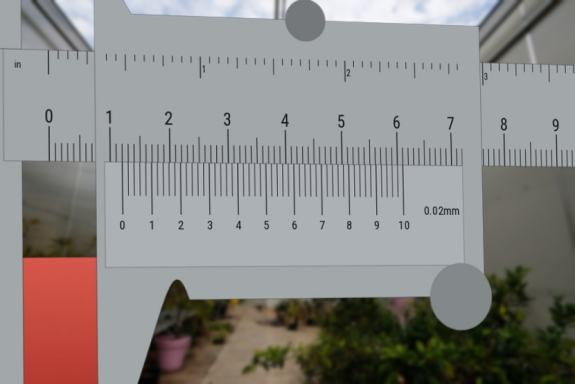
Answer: {"value": 12.0, "unit": "mm"}
